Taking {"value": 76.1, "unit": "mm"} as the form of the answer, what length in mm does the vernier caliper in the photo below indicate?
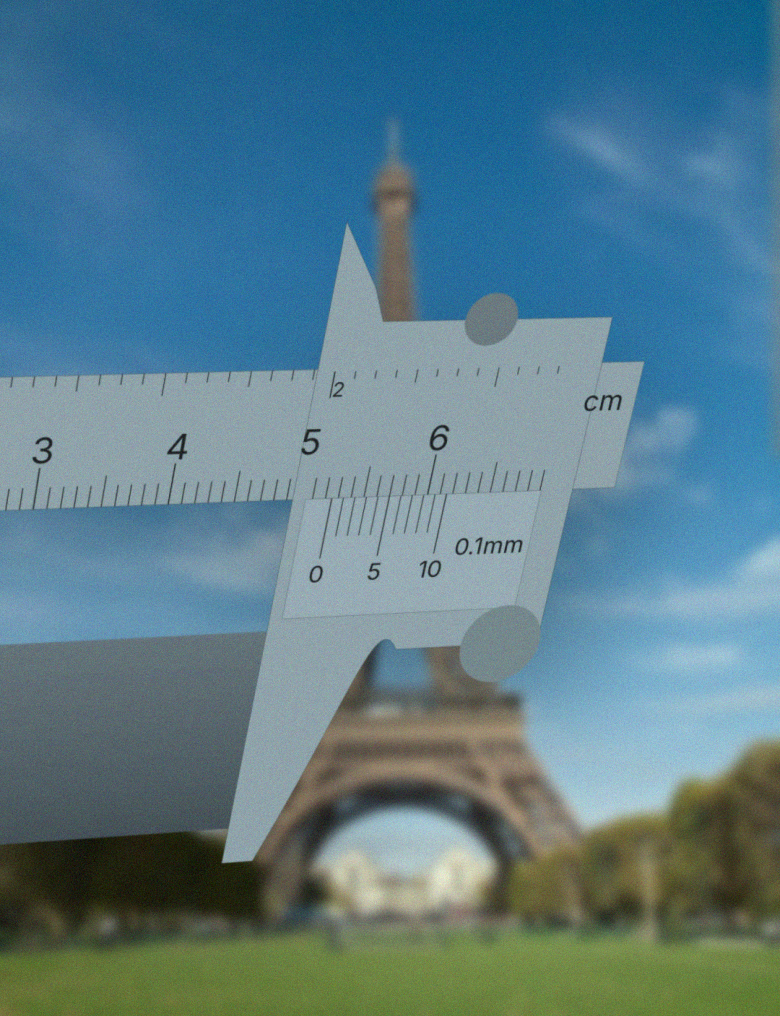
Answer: {"value": 52.5, "unit": "mm"}
